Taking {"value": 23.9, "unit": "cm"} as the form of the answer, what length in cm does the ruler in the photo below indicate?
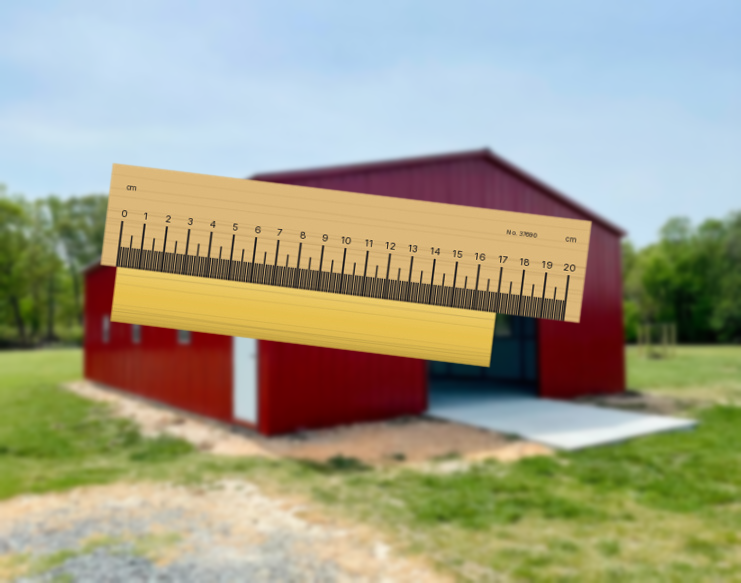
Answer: {"value": 17, "unit": "cm"}
